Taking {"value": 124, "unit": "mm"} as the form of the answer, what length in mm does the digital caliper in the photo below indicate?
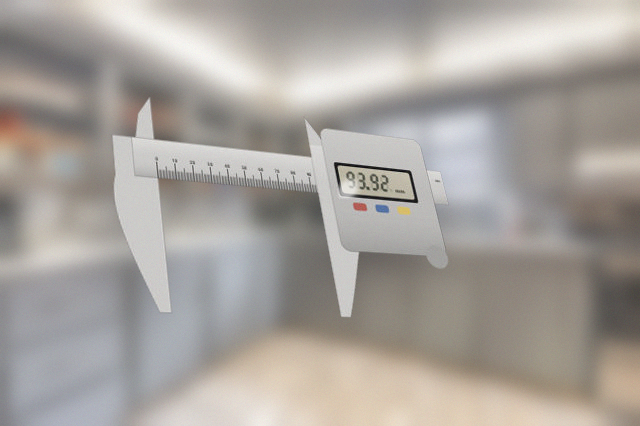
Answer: {"value": 93.92, "unit": "mm"}
